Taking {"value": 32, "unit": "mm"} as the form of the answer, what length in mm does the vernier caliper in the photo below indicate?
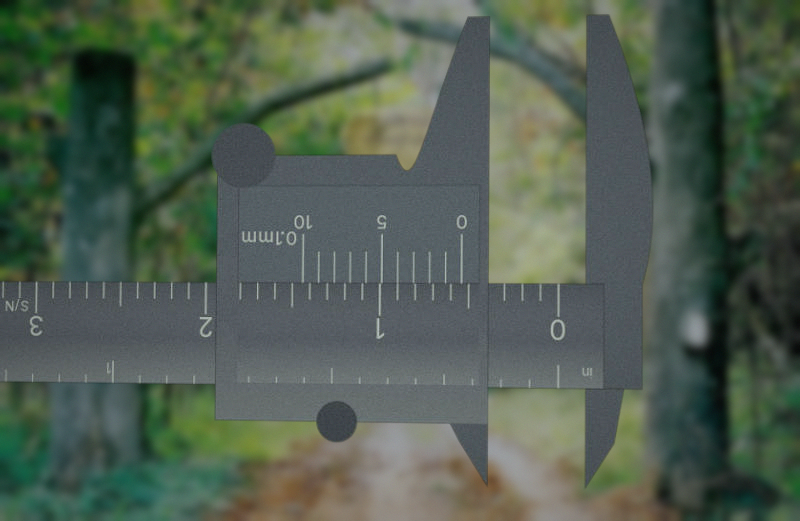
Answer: {"value": 5.4, "unit": "mm"}
